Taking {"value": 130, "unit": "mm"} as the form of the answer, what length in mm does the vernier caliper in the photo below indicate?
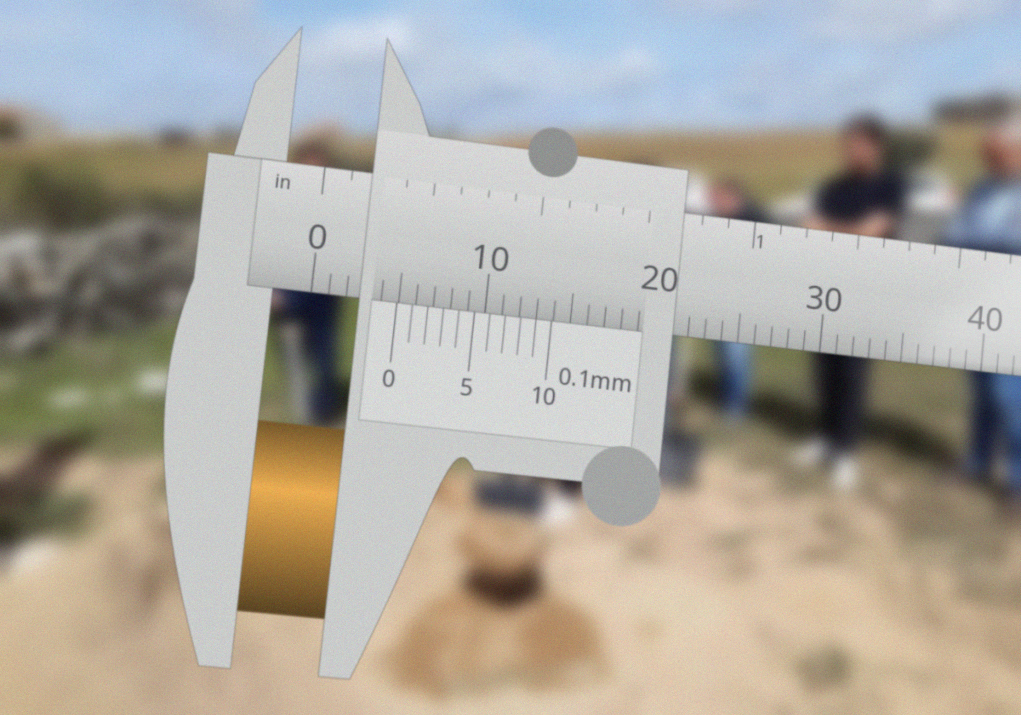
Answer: {"value": 4.9, "unit": "mm"}
